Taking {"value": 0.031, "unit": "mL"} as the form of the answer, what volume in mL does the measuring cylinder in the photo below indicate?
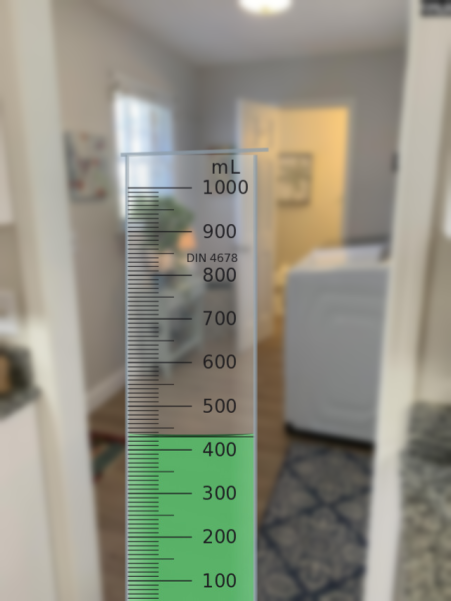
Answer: {"value": 430, "unit": "mL"}
